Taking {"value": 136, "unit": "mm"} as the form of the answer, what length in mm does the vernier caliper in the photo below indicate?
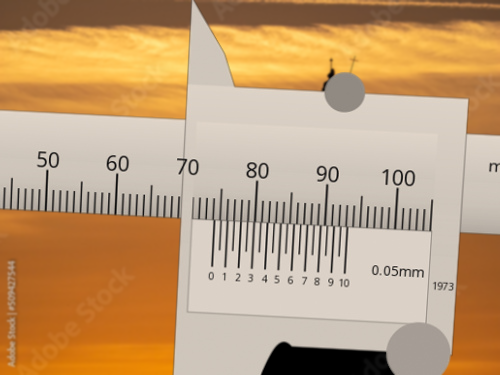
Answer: {"value": 74.2, "unit": "mm"}
